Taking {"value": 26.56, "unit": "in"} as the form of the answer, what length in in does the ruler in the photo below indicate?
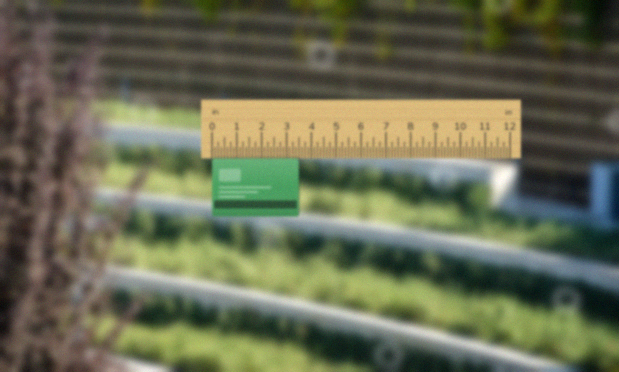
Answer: {"value": 3.5, "unit": "in"}
